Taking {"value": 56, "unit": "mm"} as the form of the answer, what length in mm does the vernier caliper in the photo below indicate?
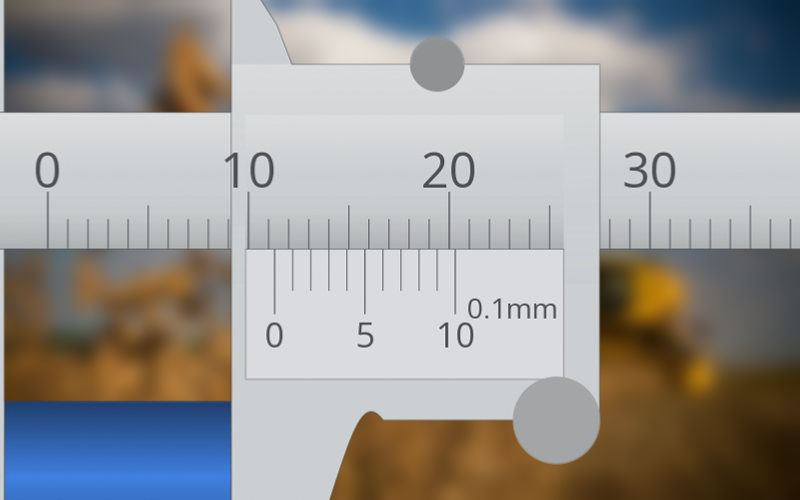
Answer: {"value": 11.3, "unit": "mm"}
